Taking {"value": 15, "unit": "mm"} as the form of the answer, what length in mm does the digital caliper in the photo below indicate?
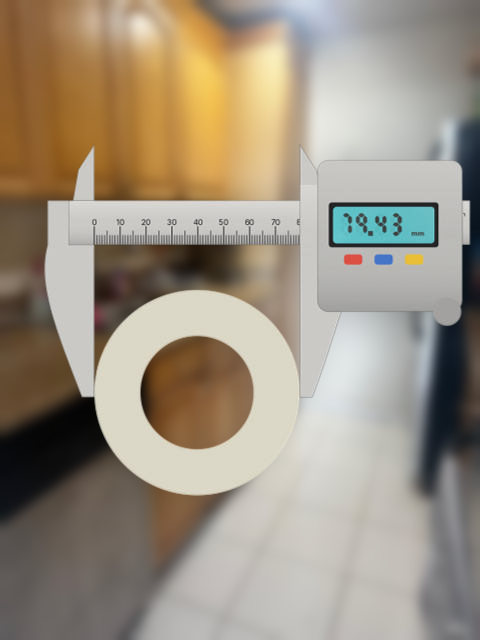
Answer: {"value": 79.43, "unit": "mm"}
